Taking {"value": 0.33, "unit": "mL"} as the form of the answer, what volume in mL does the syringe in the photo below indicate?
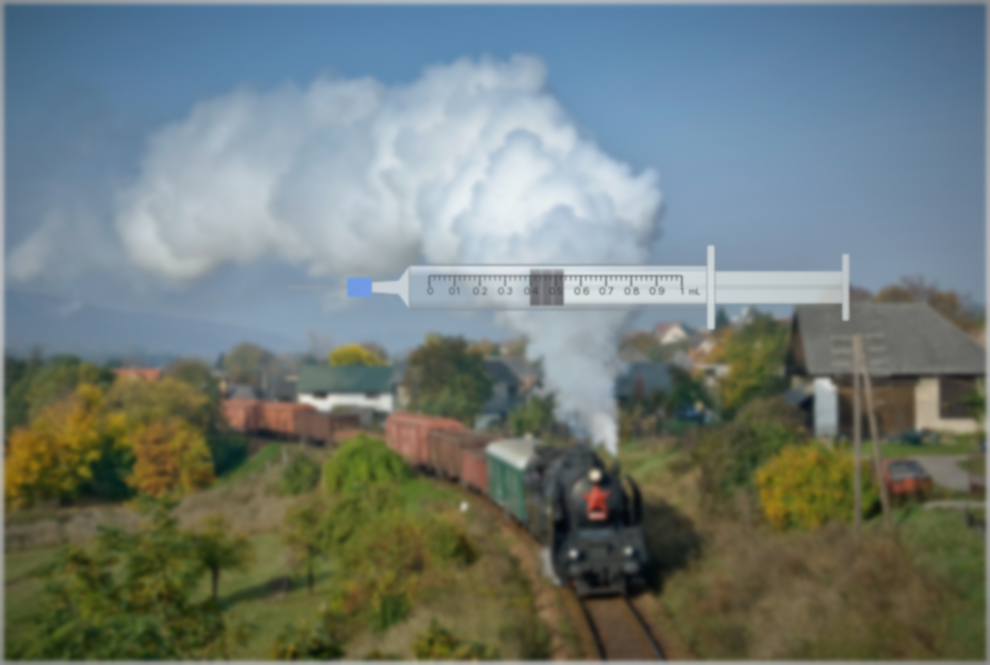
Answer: {"value": 0.4, "unit": "mL"}
